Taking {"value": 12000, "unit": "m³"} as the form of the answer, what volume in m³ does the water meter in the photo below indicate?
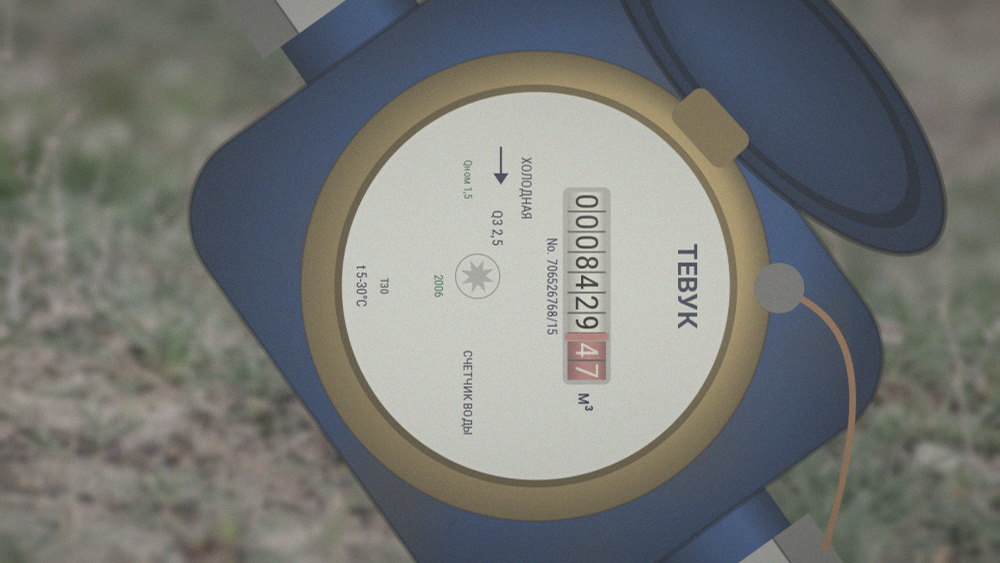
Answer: {"value": 8429.47, "unit": "m³"}
